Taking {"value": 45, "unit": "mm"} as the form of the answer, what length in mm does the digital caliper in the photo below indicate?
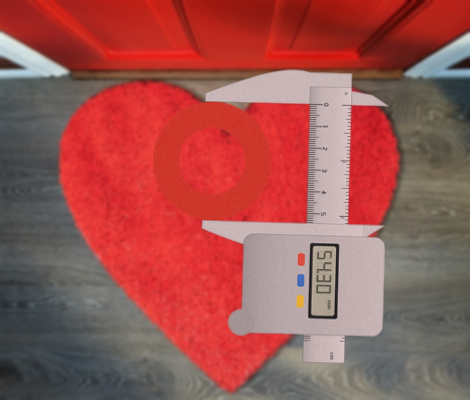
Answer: {"value": 54.30, "unit": "mm"}
